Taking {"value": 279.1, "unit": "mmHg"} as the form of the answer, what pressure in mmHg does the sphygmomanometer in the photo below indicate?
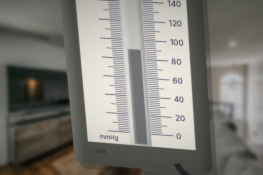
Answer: {"value": 90, "unit": "mmHg"}
